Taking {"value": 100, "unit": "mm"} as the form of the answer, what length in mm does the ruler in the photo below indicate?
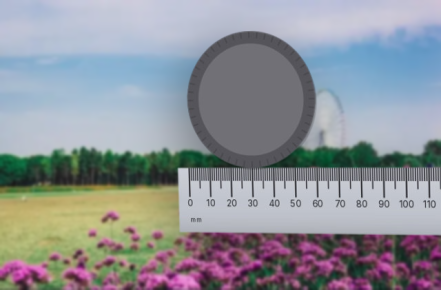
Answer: {"value": 60, "unit": "mm"}
